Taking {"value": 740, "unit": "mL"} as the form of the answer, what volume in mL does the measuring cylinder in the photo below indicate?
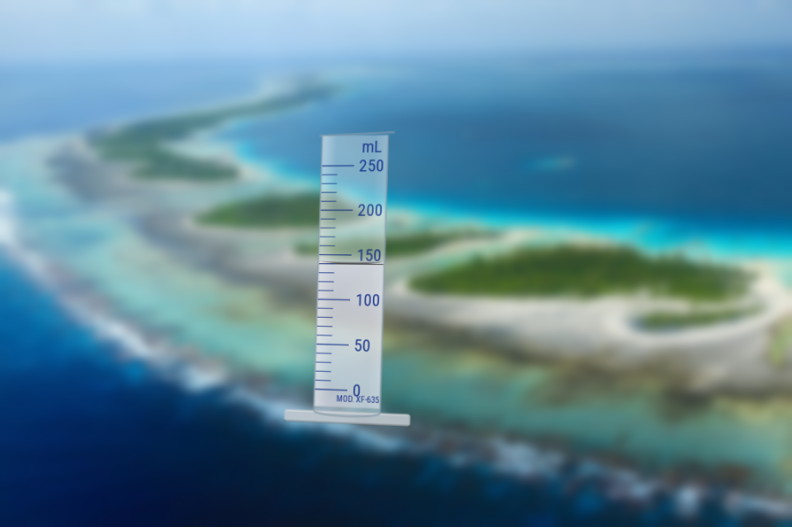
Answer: {"value": 140, "unit": "mL"}
